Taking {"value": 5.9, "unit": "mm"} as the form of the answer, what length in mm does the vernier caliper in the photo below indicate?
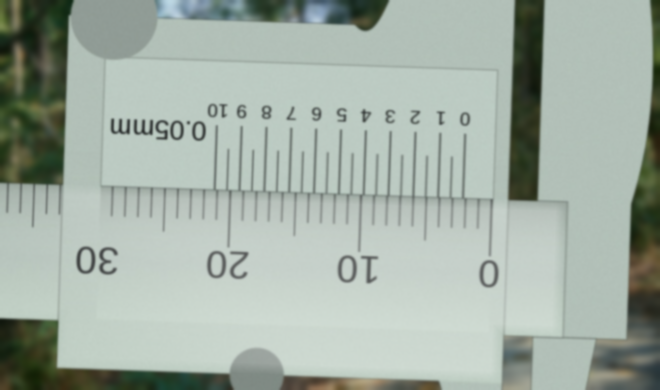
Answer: {"value": 2.2, "unit": "mm"}
